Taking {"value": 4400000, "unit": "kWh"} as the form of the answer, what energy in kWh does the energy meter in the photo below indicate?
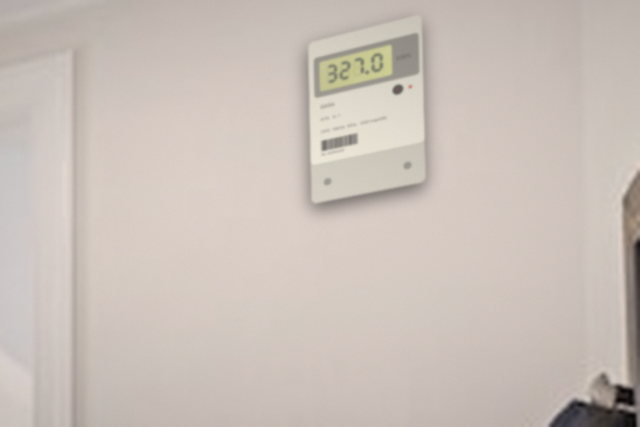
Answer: {"value": 327.0, "unit": "kWh"}
